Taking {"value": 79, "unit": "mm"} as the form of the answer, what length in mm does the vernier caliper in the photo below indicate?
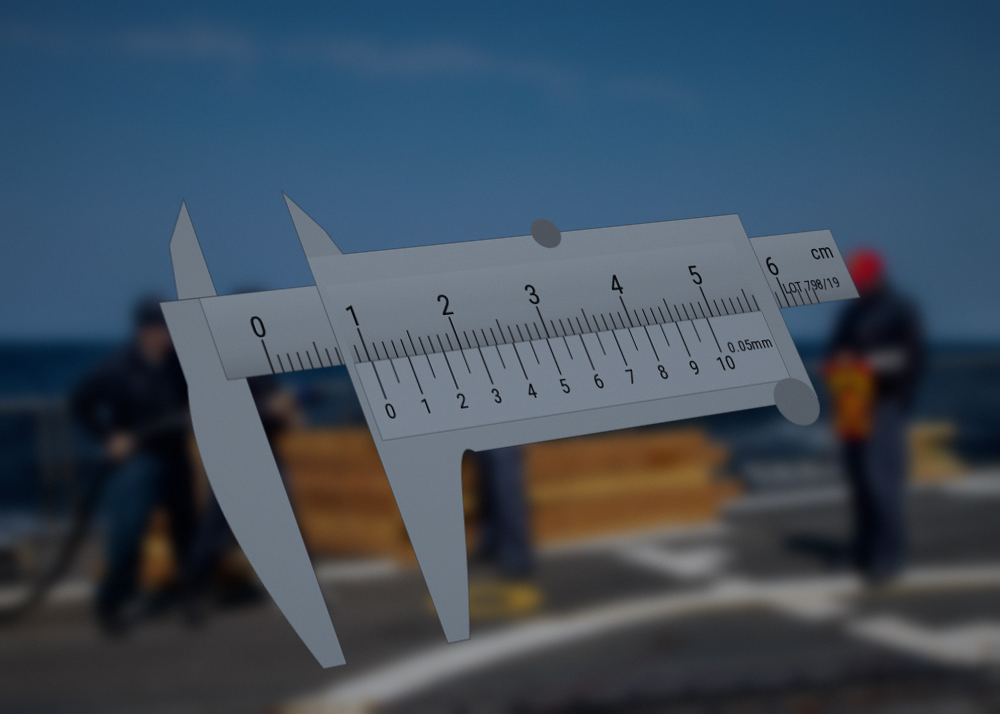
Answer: {"value": 10.2, "unit": "mm"}
